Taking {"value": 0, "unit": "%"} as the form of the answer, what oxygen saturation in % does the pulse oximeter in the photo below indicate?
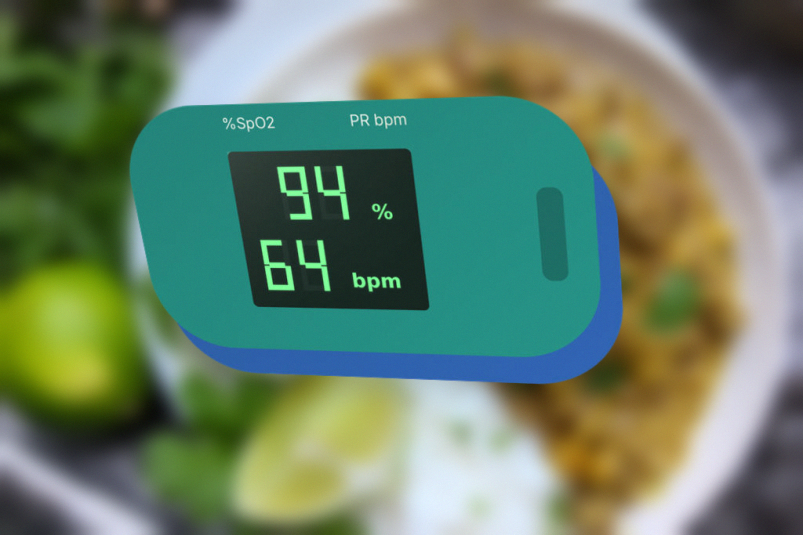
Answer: {"value": 94, "unit": "%"}
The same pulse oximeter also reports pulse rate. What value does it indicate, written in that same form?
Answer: {"value": 64, "unit": "bpm"}
